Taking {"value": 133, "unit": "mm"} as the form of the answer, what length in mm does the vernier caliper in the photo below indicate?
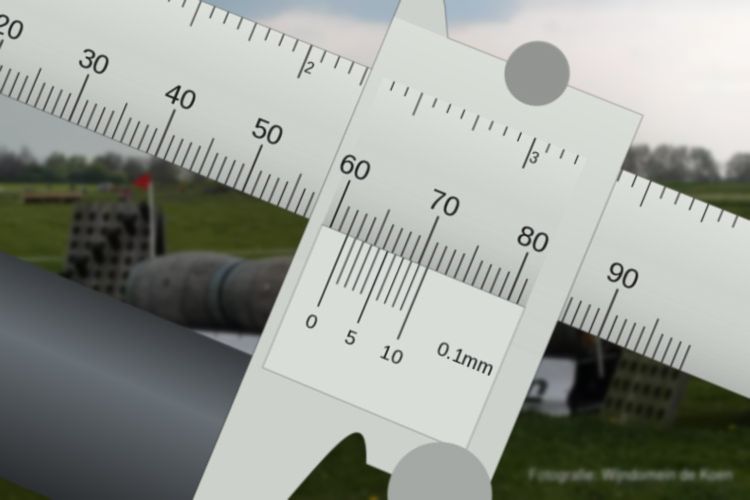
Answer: {"value": 62.0, "unit": "mm"}
